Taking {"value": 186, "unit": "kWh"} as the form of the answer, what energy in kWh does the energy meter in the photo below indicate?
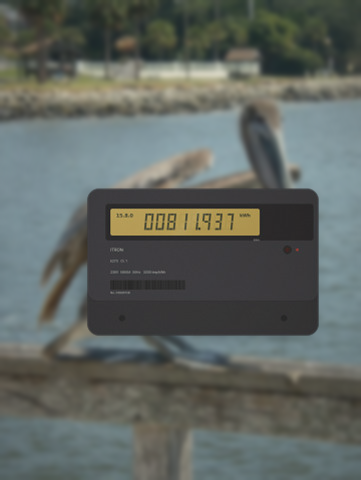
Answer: {"value": 811.937, "unit": "kWh"}
